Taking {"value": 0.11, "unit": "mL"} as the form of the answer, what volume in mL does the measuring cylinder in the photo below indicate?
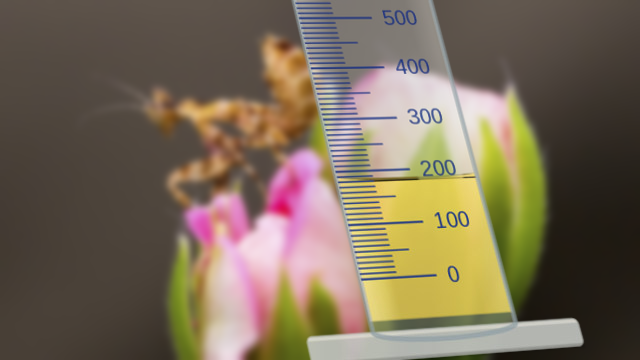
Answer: {"value": 180, "unit": "mL"}
